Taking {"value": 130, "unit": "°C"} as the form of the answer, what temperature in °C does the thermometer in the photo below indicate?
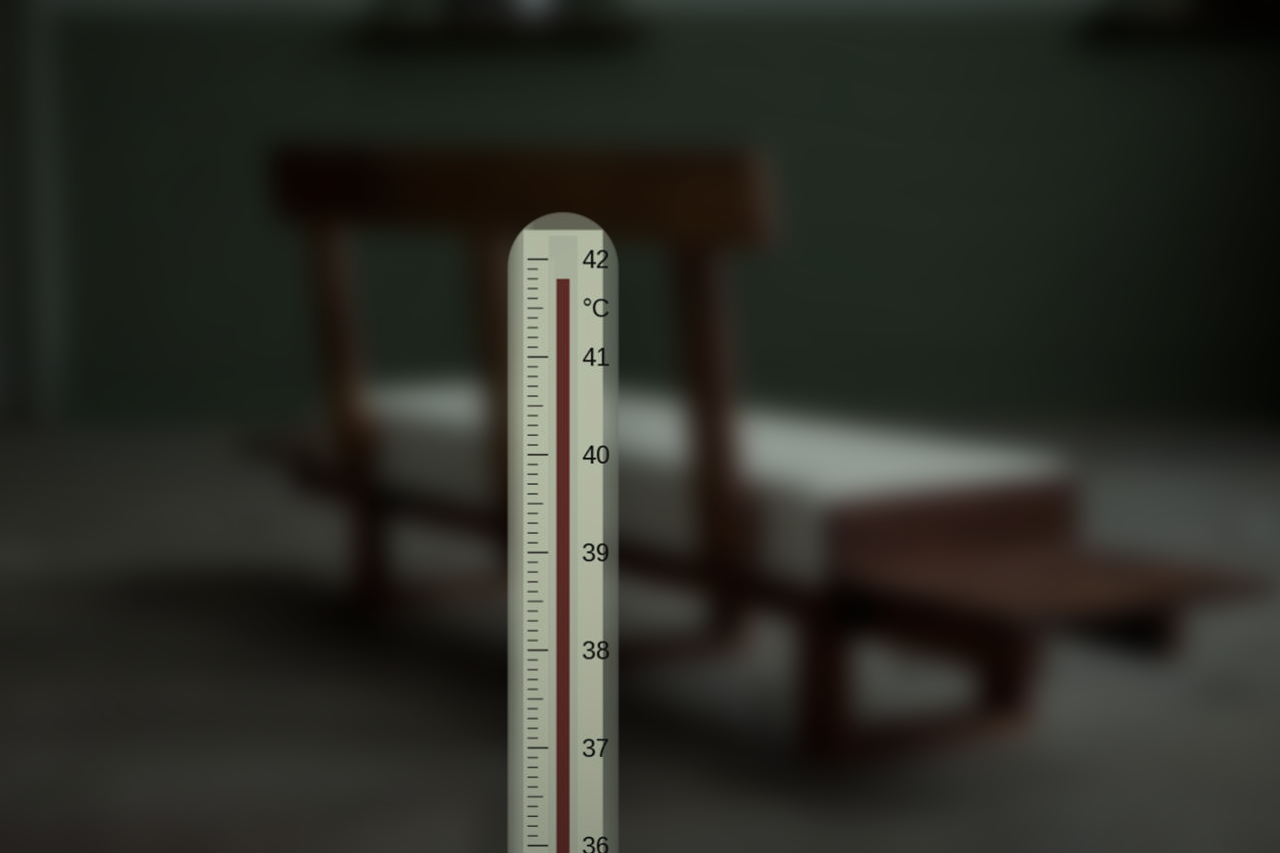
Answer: {"value": 41.8, "unit": "°C"}
